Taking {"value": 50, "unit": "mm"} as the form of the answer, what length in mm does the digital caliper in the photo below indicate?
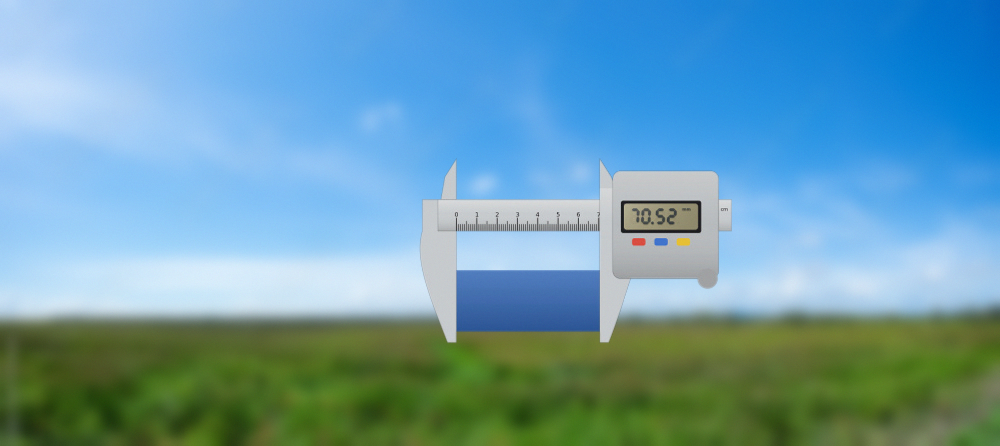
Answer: {"value": 70.52, "unit": "mm"}
